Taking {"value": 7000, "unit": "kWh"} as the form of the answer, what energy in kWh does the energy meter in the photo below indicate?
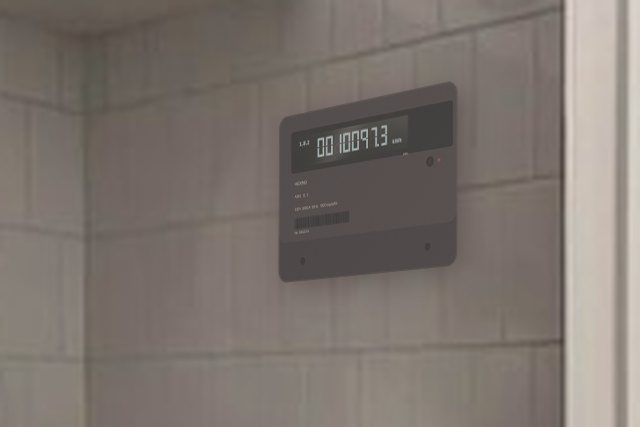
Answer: {"value": 10097.3, "unit": "kWh"}
